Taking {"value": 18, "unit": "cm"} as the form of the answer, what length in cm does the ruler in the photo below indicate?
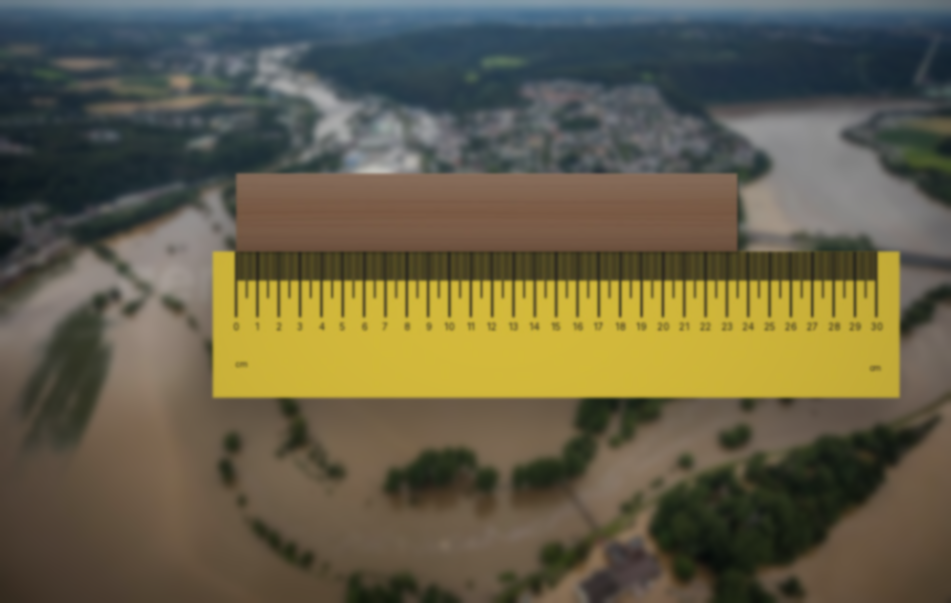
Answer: {"value": 23.5, "unit": "cm"}
